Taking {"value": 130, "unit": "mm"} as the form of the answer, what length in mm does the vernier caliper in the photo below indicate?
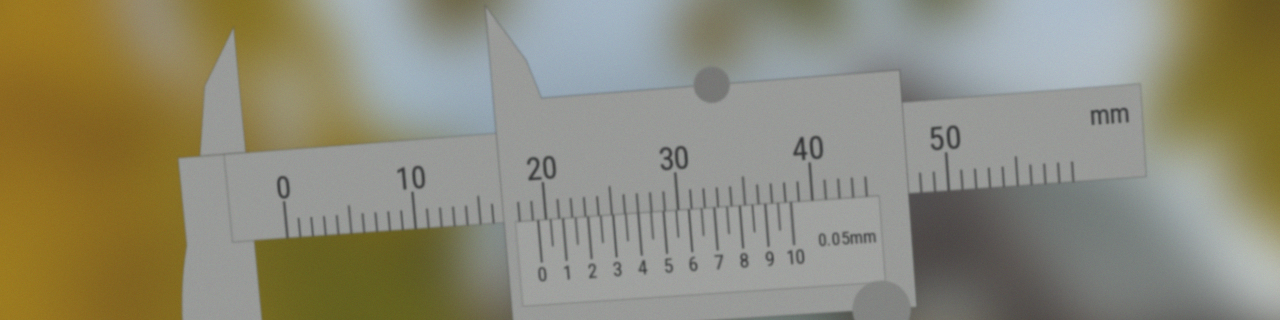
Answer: {"value": 19.4, "unit": "mm"}
